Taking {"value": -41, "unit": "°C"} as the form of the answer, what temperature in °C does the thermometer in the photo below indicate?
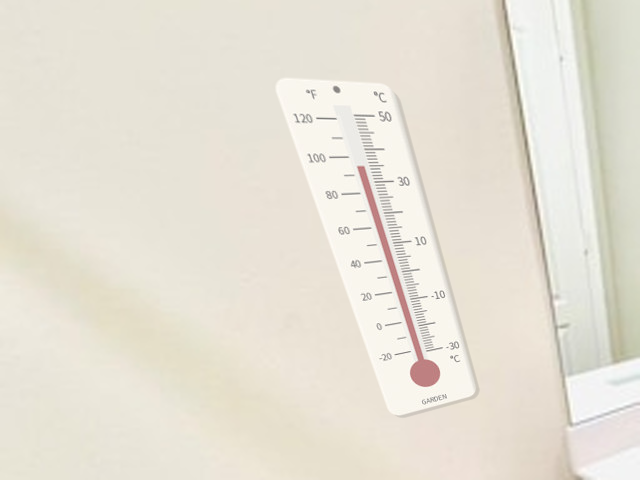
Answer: {"value": 35, "unit": "°C"}
